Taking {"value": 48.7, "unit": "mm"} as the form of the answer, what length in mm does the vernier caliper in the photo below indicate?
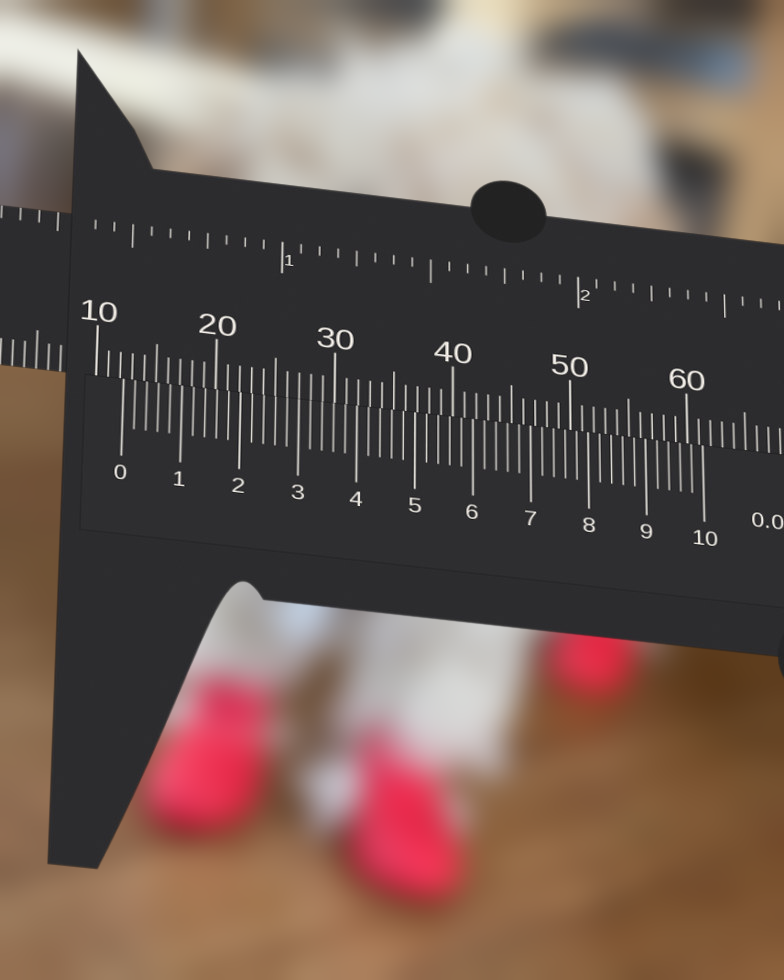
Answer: {"value": 12.3, "unit": "mm"}
